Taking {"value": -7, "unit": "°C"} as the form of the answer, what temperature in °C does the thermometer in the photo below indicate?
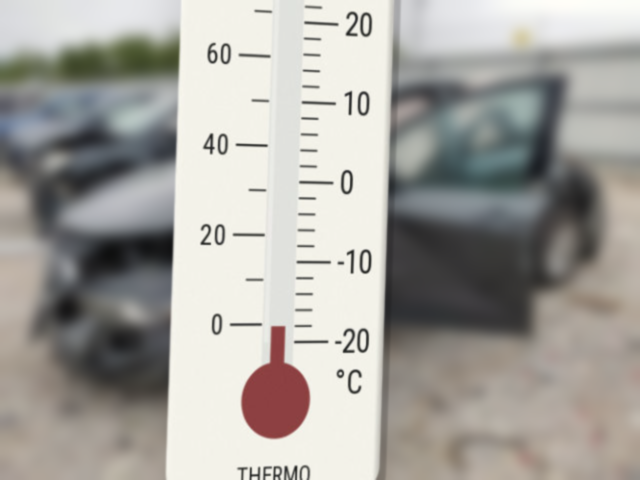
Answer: {"value": -18, "unit": "°C"}
